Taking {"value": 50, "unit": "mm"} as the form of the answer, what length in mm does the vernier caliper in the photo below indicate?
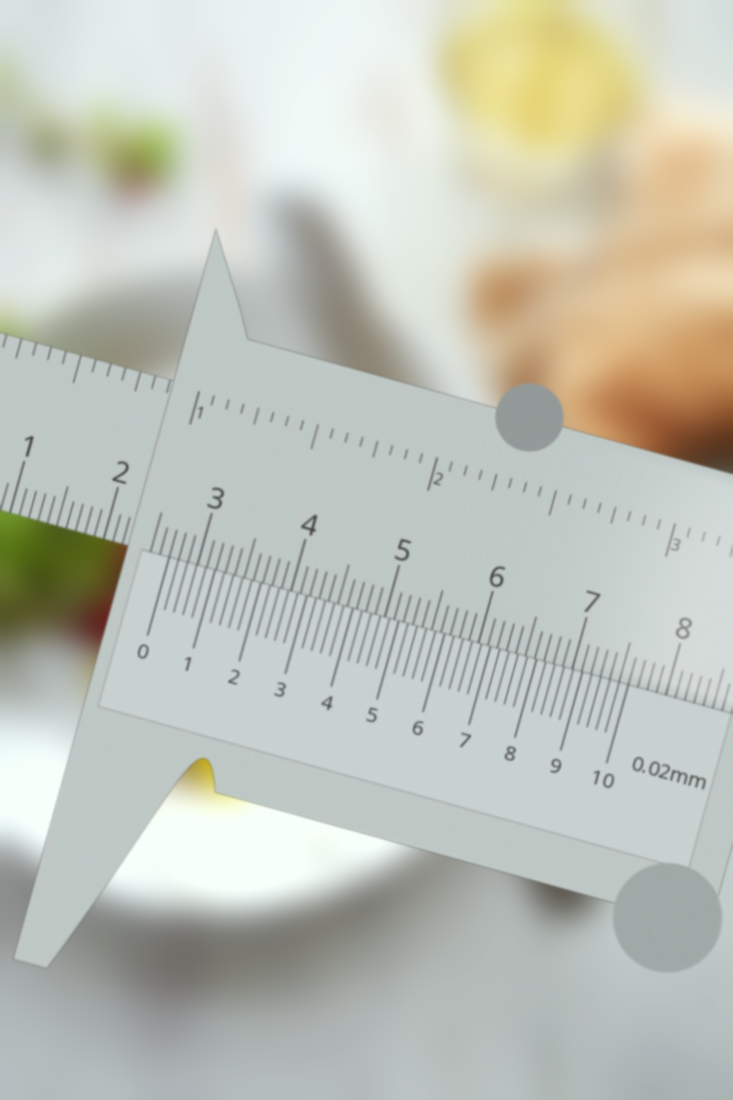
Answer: {"value": 27.0, "unit": "mm"}
